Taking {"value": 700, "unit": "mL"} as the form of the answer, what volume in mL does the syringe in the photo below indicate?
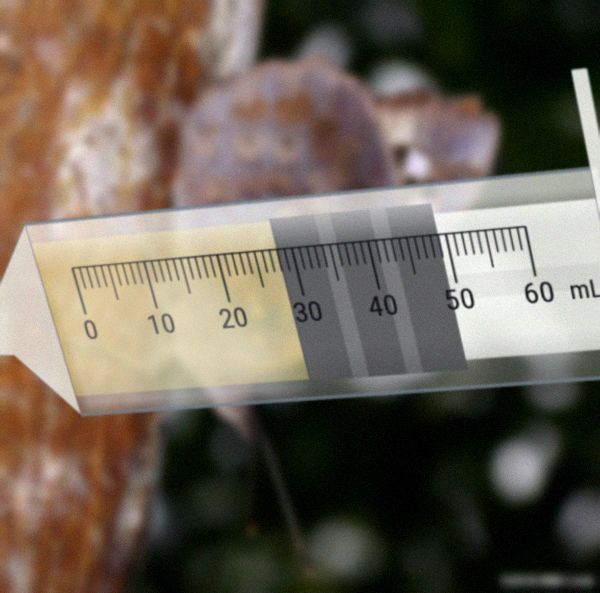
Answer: {"value": 28, "unit": "mL"}
